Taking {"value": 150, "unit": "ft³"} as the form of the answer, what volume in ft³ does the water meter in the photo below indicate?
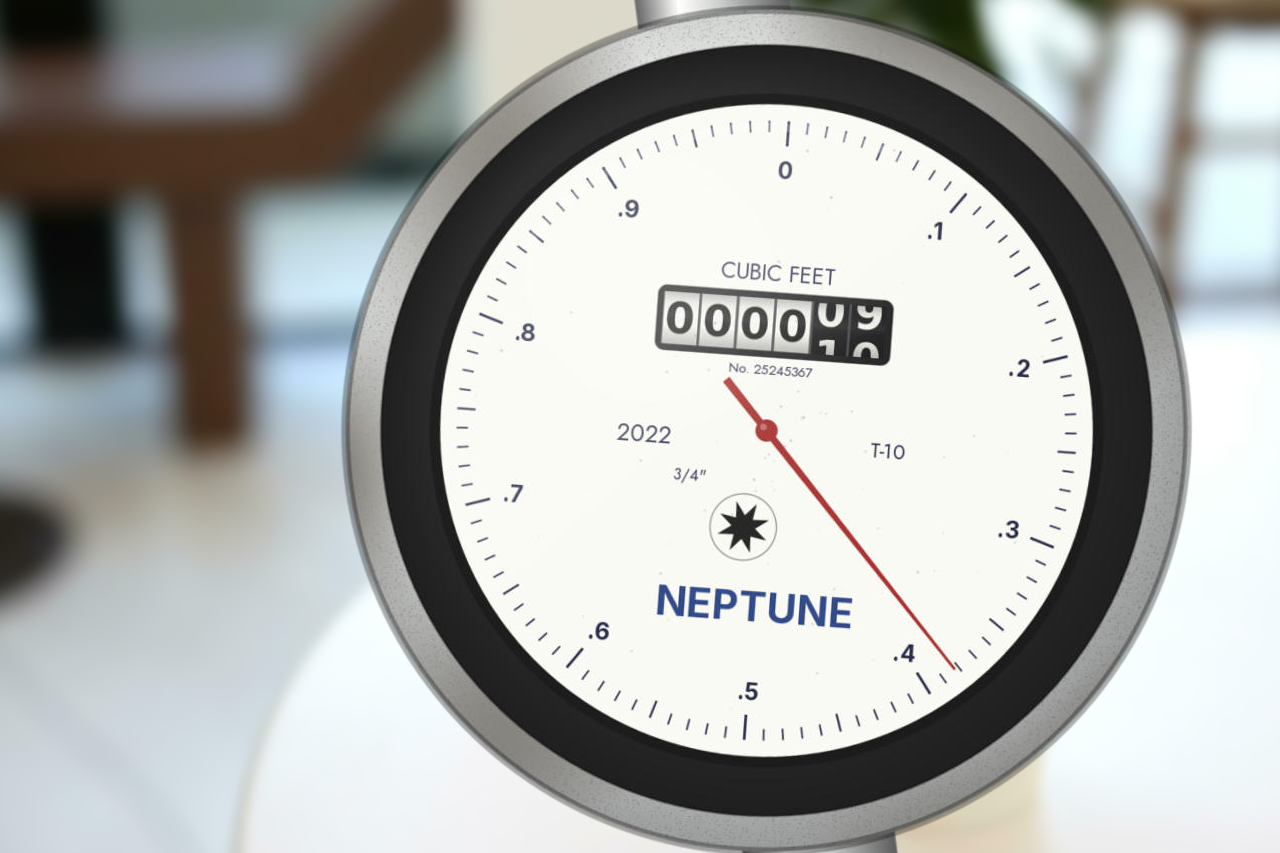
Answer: {"value": 9.38, "unit": "ft³"}
